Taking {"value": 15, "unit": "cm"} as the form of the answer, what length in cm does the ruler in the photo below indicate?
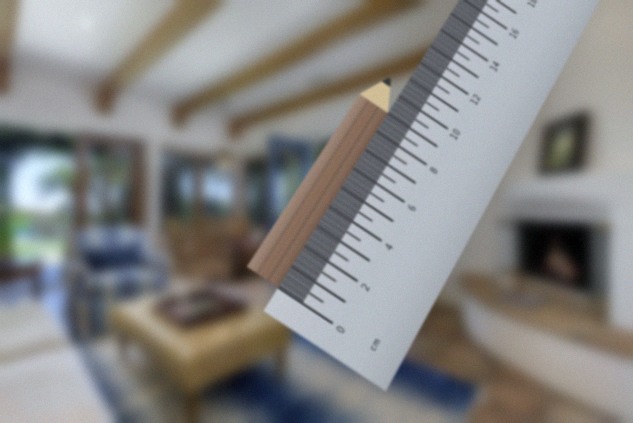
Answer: {"value": 10.5, "unit": "cm"}
